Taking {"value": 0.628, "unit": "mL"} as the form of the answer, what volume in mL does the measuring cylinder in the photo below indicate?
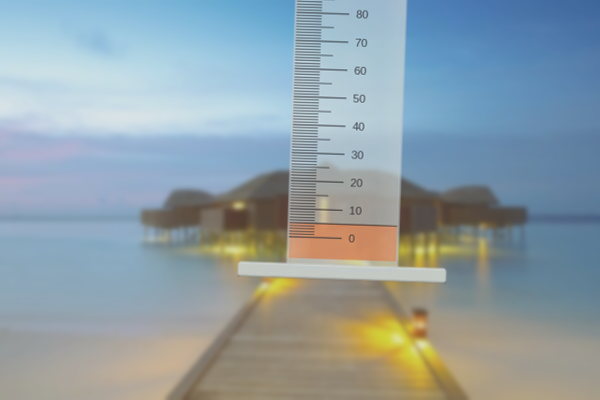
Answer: {"value": 5, "unit": "mL"}
